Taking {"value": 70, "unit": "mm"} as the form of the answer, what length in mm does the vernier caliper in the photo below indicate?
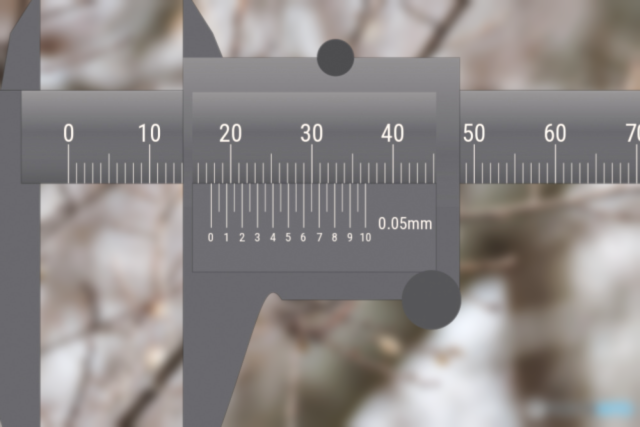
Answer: {"value": 17.6, "unit": "mm"}
